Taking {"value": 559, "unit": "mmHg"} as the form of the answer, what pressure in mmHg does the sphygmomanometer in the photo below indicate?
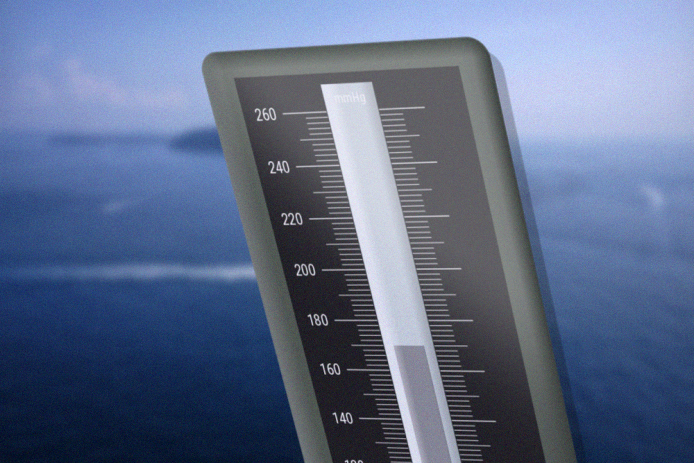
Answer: {"value": 170, "unit": "mmHg"}
